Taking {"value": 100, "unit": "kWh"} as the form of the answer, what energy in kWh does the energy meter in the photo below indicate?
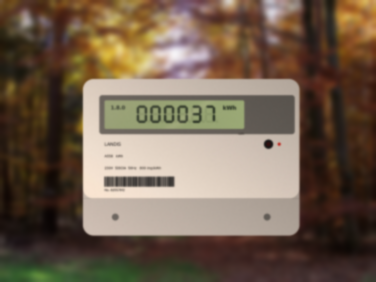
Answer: {"value": 37, "unit": "kWh"}
